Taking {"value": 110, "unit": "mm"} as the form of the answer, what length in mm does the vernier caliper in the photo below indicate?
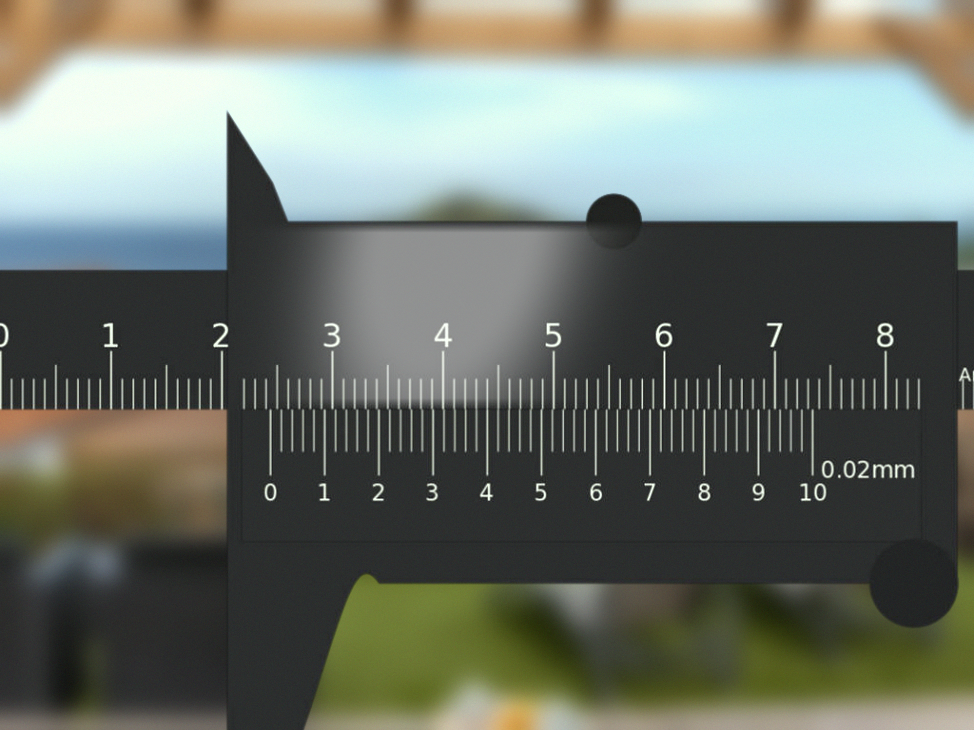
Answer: {"value": 24.4, "unit": "mm"}
